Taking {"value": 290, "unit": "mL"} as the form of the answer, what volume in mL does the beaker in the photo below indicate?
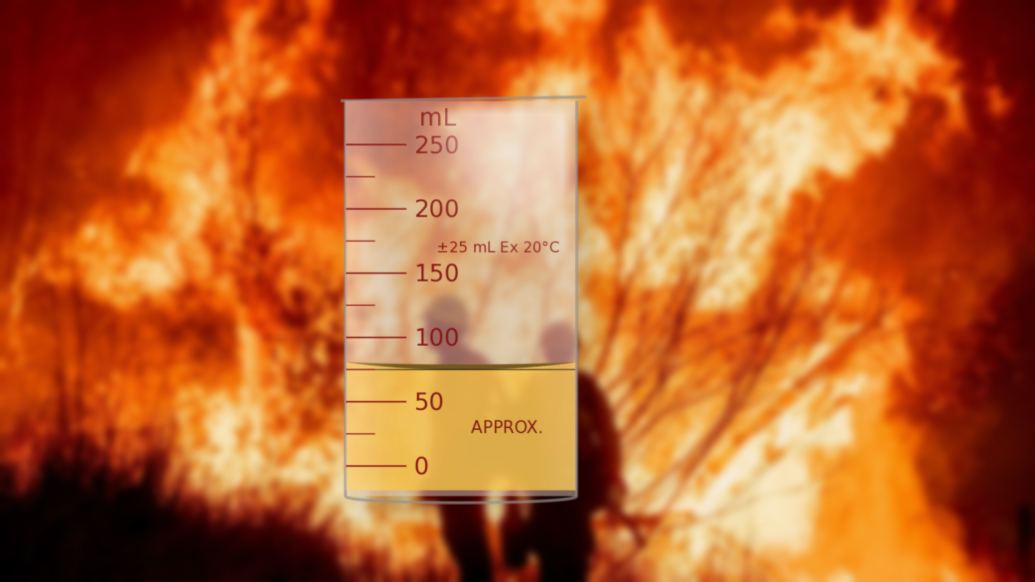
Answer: {"value": 75, "unit": "mL"}
